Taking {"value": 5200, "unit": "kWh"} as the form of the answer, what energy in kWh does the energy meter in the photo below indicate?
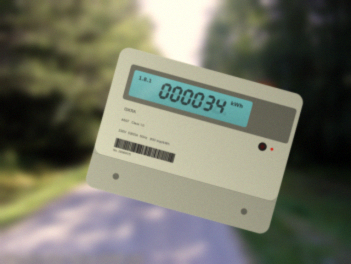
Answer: {"value": 34, "unit": "kWh"}
